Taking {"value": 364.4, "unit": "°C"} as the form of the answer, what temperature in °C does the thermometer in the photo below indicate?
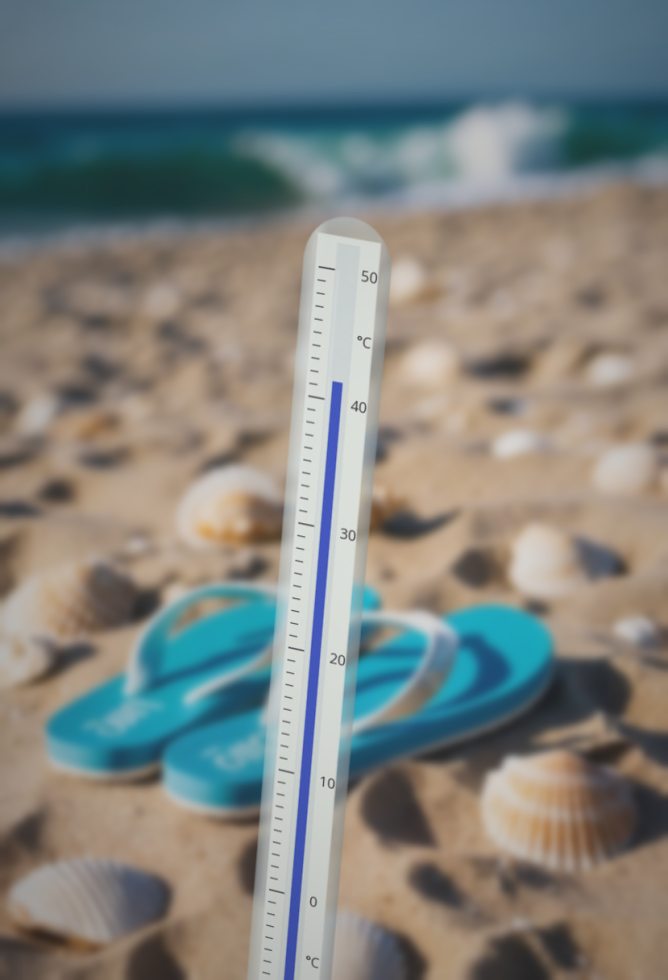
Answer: {"value": 41.5, "unit": "°C"}
